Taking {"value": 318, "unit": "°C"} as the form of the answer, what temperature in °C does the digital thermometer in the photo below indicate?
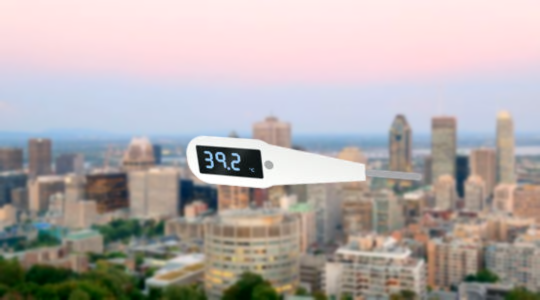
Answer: {"value": 39.2, "unit": "°C"}
